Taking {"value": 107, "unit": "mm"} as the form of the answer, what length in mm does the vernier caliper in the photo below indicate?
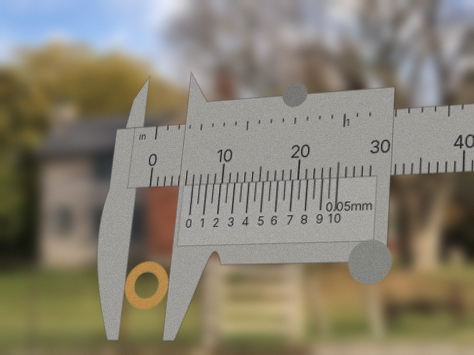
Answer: {"value": 6.0, "unit": "mm"}
